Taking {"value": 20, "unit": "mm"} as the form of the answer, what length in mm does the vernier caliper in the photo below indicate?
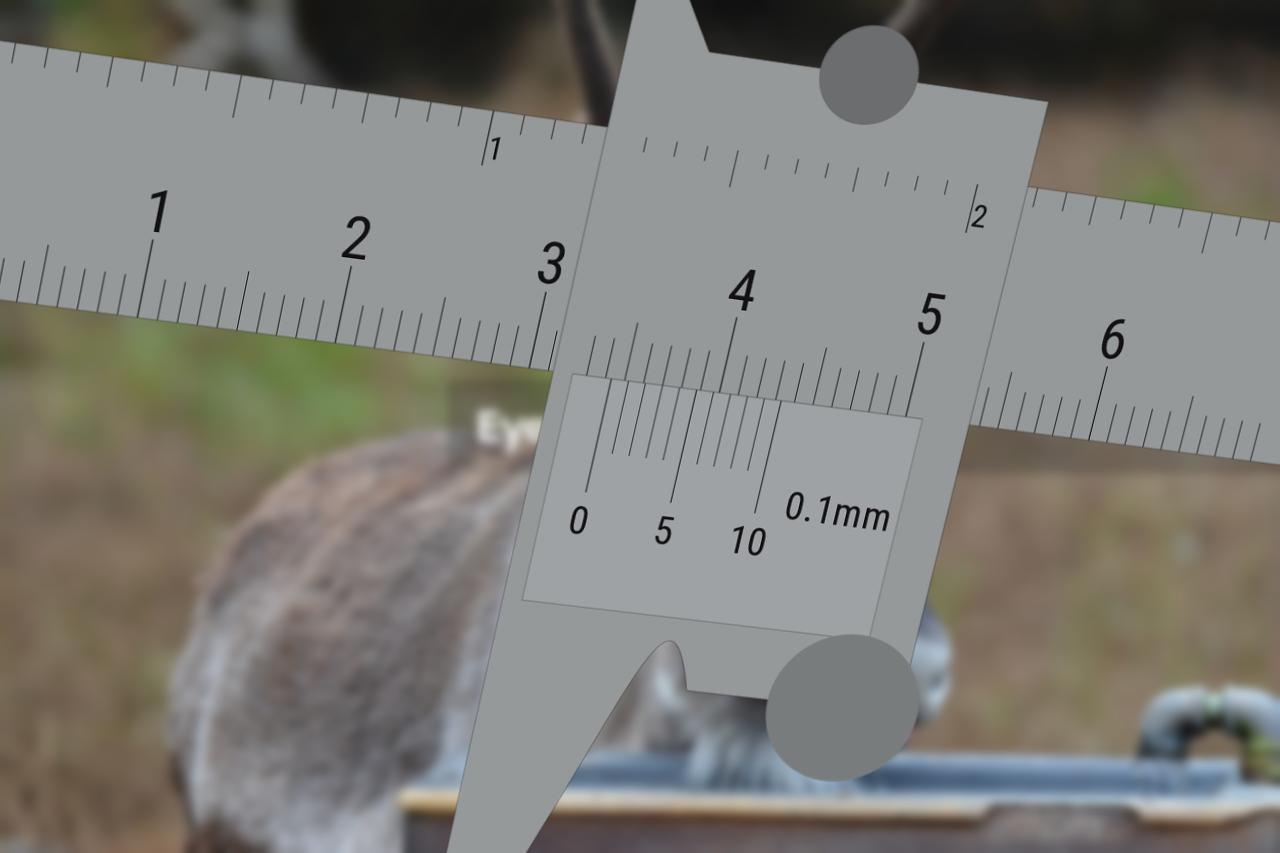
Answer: {"value": 34.3, "unit": "mm"}
